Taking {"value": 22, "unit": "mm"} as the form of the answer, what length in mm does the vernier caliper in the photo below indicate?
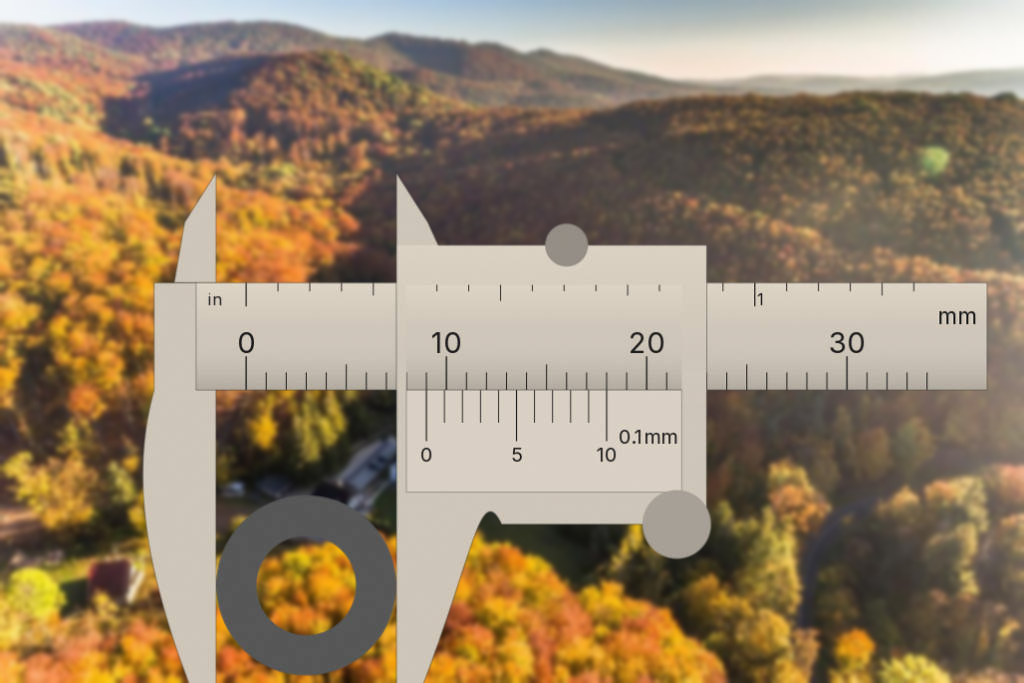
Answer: {"value": 9.0, "unit": "mm"}
